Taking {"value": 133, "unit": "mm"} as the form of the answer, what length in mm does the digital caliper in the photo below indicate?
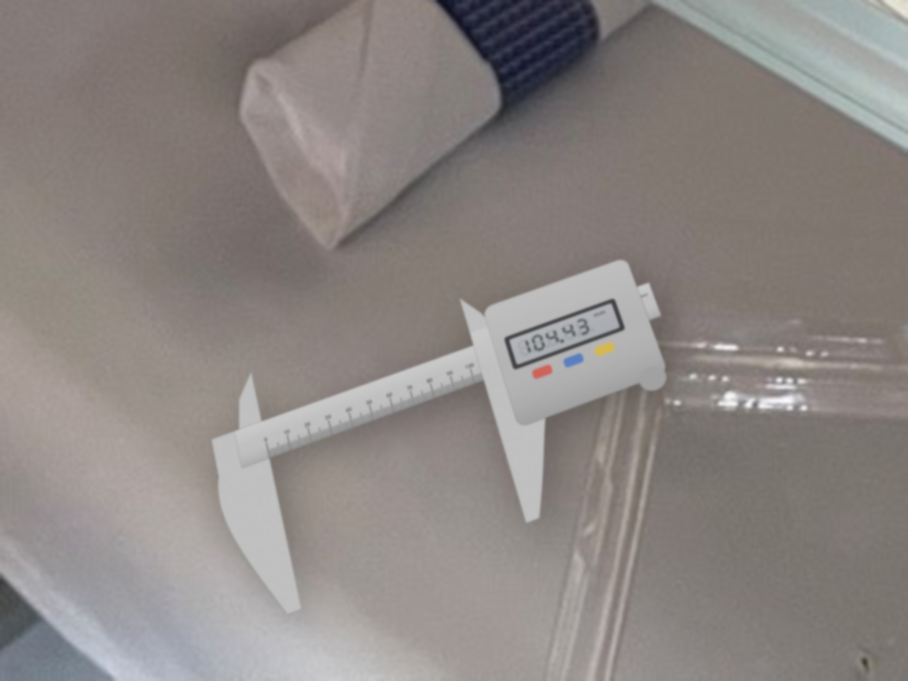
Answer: {"value": 104.43, "unit": "mm"}
